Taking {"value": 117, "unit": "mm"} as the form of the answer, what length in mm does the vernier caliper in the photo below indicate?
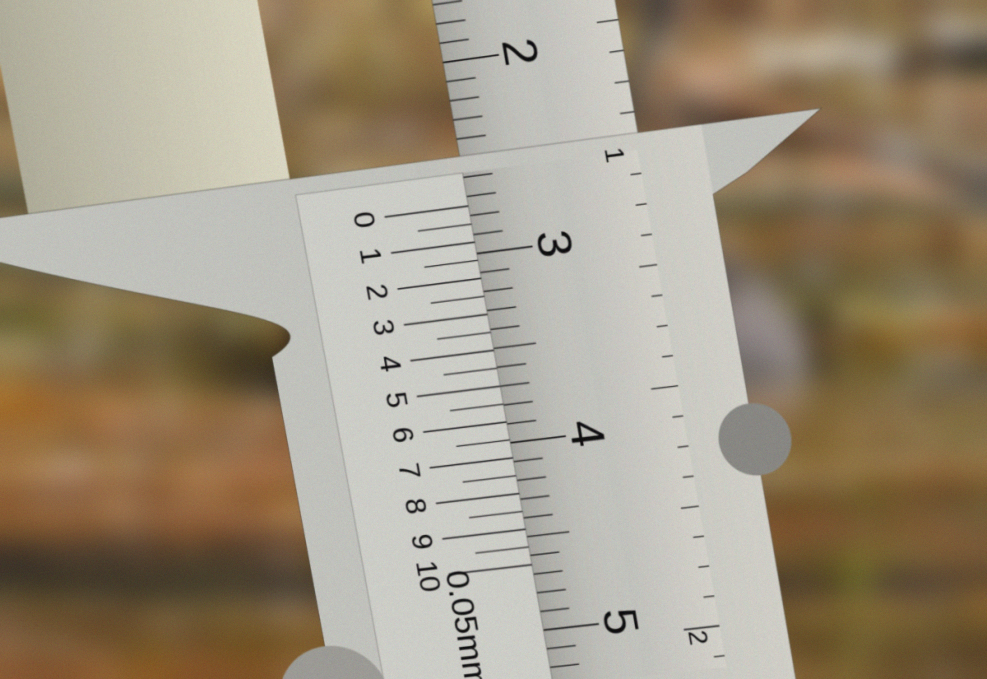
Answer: {"value": 27.5, "unit": "mm"}
